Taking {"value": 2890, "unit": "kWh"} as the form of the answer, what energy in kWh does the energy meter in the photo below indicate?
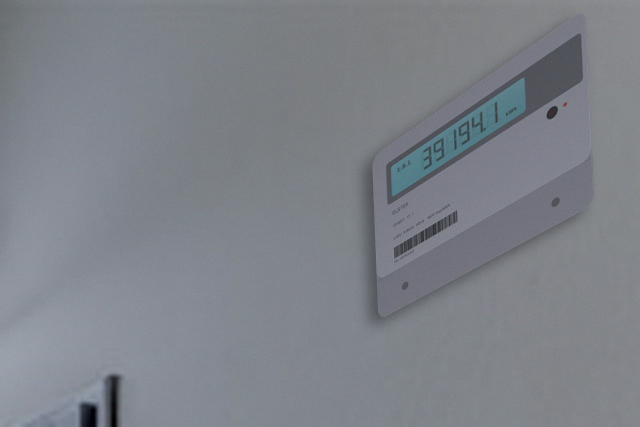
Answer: {"value": 39194.1, "unit": "kWh"}
